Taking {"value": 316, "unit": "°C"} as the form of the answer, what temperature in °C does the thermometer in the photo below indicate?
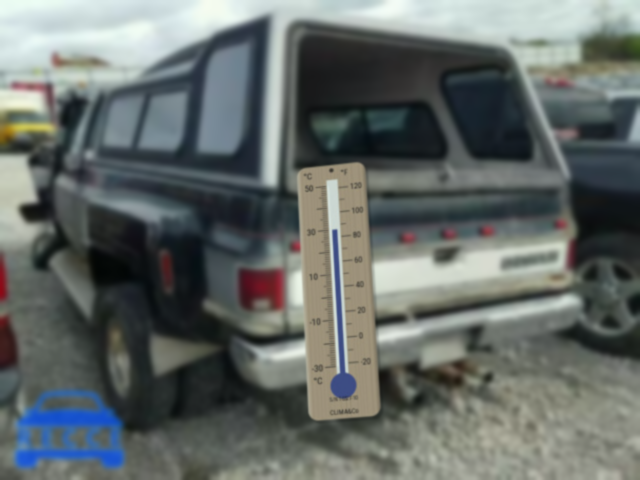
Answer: {"value": 30, "unit": "°C"}
